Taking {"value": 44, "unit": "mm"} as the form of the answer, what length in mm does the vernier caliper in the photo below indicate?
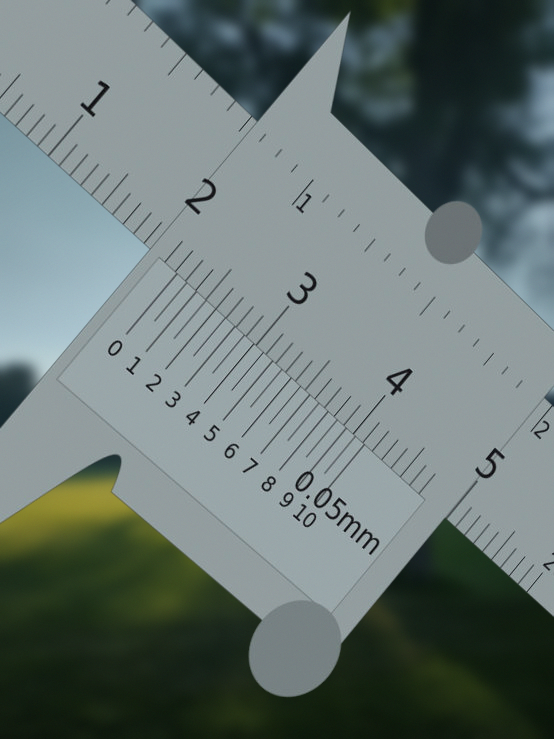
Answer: {"value": 22.2, "unit": "mm"}
